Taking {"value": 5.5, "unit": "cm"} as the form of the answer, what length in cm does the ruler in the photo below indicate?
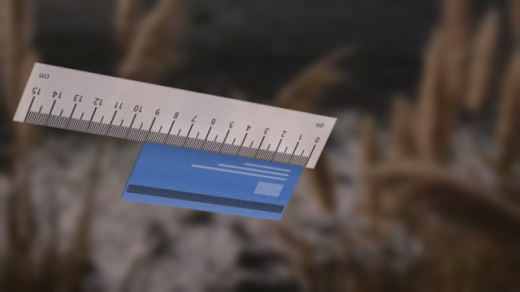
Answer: {"value": 9, "unit": "cm"}
